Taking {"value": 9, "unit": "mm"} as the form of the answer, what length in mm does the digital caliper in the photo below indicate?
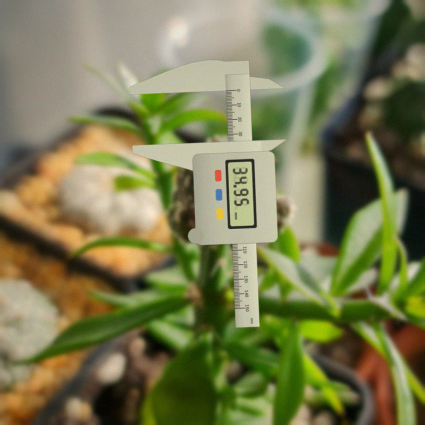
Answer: {"value": 34.95, "unit": "mm"}
